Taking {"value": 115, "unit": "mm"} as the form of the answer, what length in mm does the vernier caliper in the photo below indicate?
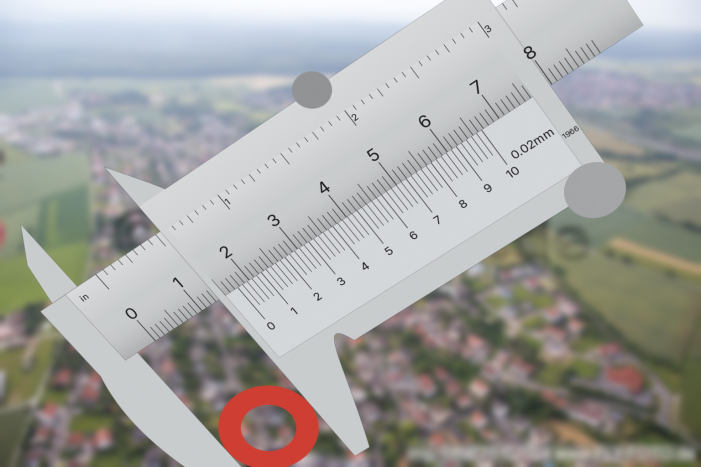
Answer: {"value": 17.6, "unit": "mm"}
